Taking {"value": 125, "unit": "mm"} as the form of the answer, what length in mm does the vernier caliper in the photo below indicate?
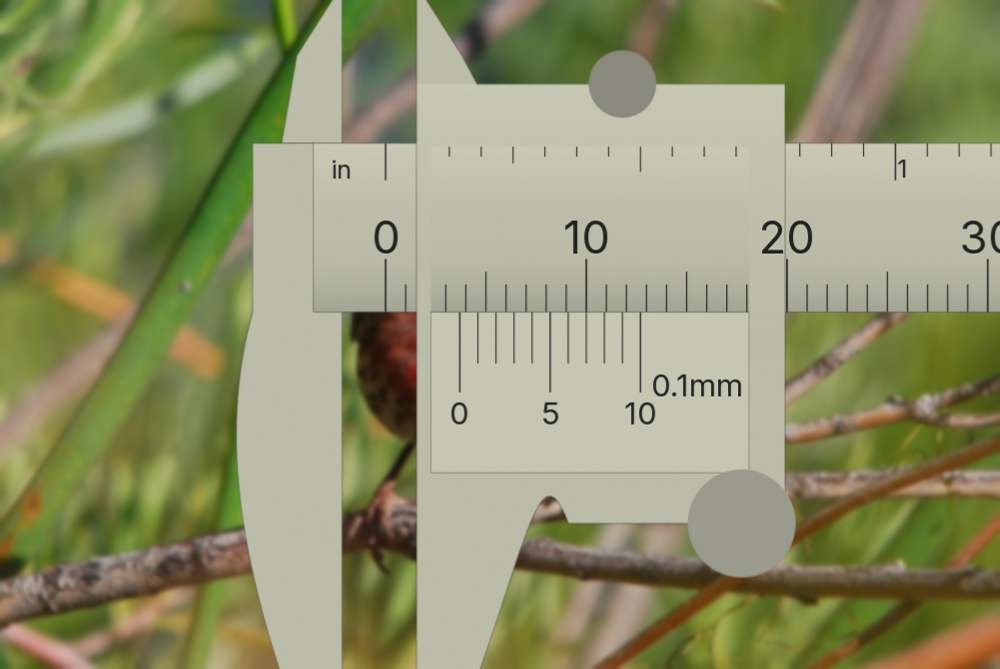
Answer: {"value": 3.7, "unit": "mm"}
